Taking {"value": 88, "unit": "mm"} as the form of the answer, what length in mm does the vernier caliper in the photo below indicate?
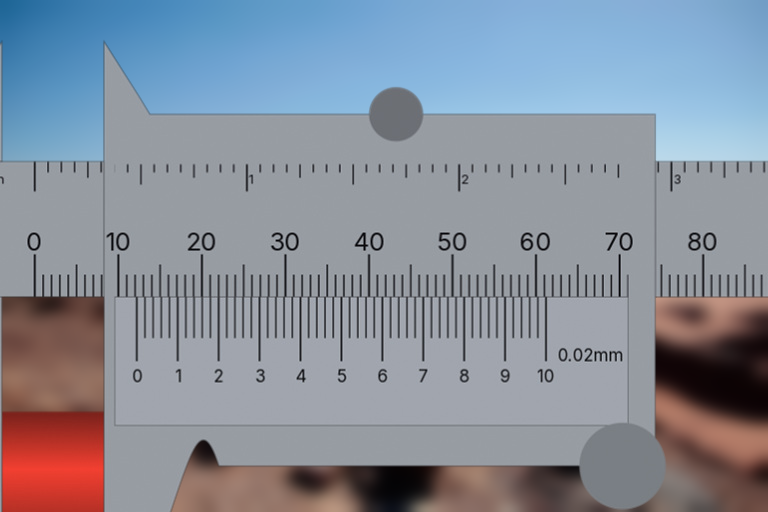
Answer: {"value": 12.2, "unit": "mm"}
